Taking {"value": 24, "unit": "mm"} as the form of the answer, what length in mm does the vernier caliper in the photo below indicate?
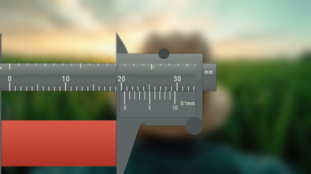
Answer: {"value": 20.6, "unit": "mm"}
